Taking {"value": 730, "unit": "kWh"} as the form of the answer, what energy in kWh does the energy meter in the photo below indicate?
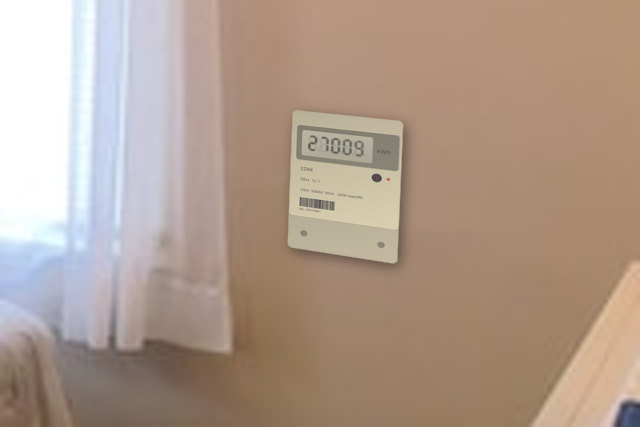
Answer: {"value": 27009, "unit": "kWh"}
